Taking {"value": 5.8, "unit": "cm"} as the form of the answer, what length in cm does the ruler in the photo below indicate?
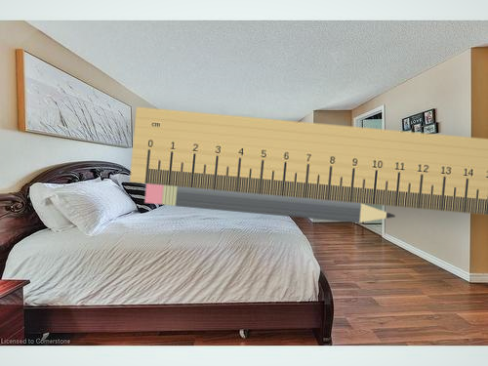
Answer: {"value": 11, "unit": "cm"}
